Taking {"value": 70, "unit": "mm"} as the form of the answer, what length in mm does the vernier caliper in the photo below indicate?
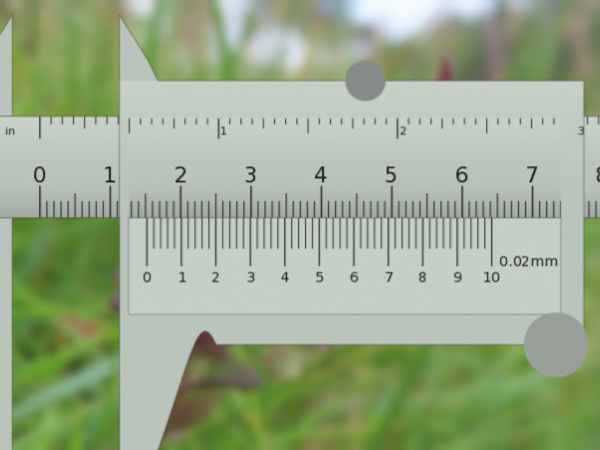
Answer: {"value": 15.2, "unit": "mm"}
